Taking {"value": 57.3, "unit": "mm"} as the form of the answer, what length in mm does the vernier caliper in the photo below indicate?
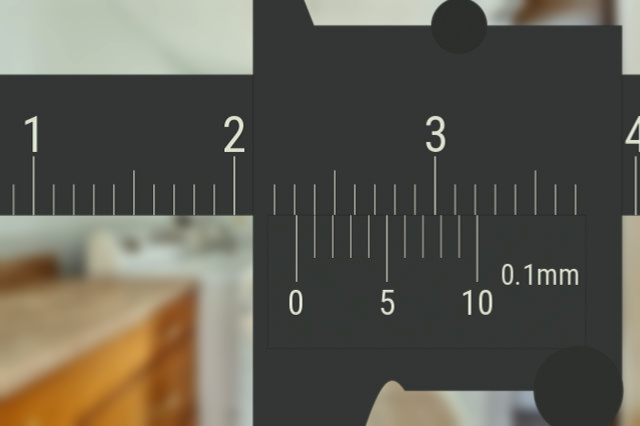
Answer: {"value": 23.1, "unit": "mm"}
